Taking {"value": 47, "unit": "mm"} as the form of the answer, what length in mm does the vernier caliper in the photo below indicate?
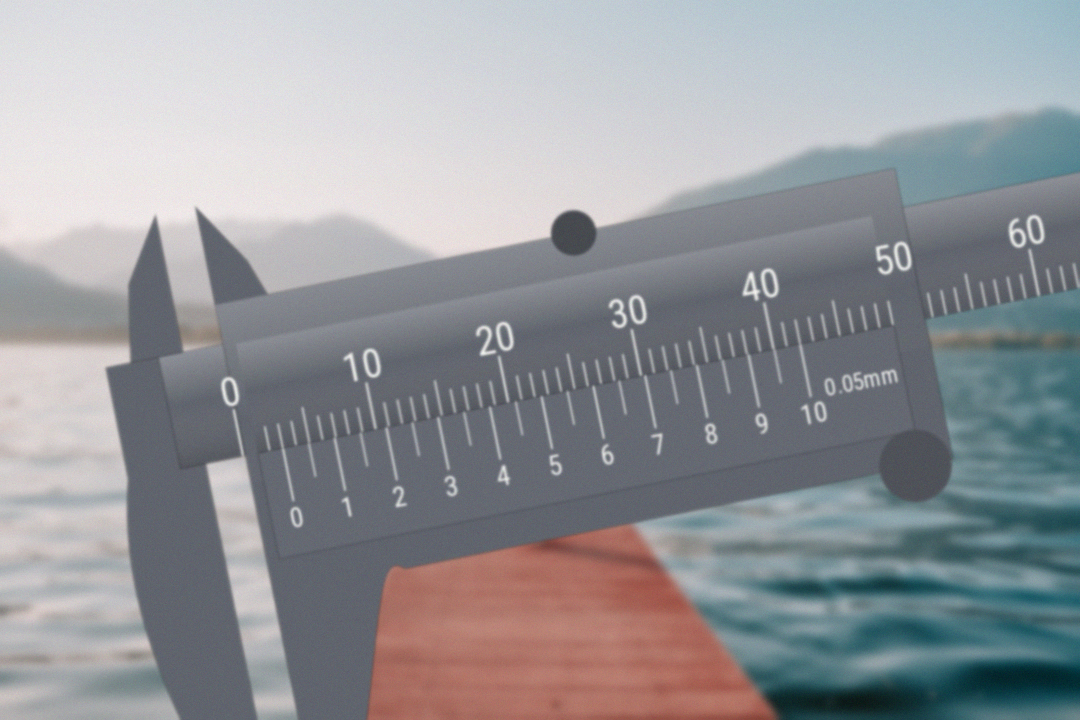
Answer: {"value": 3.0, "unit": "mm"}
